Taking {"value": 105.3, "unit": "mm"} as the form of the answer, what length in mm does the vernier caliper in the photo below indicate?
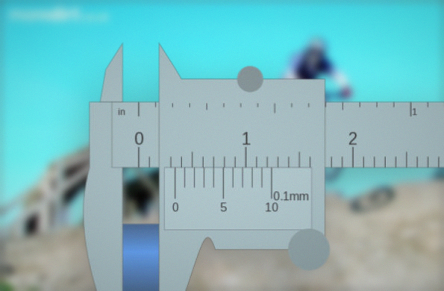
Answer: {"value": 3.4, "unit": "mm"}
